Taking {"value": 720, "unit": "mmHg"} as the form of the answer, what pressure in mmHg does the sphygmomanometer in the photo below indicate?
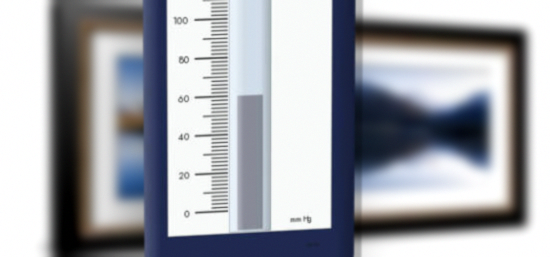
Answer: {"value": 60, "unit": "mmHg"}
